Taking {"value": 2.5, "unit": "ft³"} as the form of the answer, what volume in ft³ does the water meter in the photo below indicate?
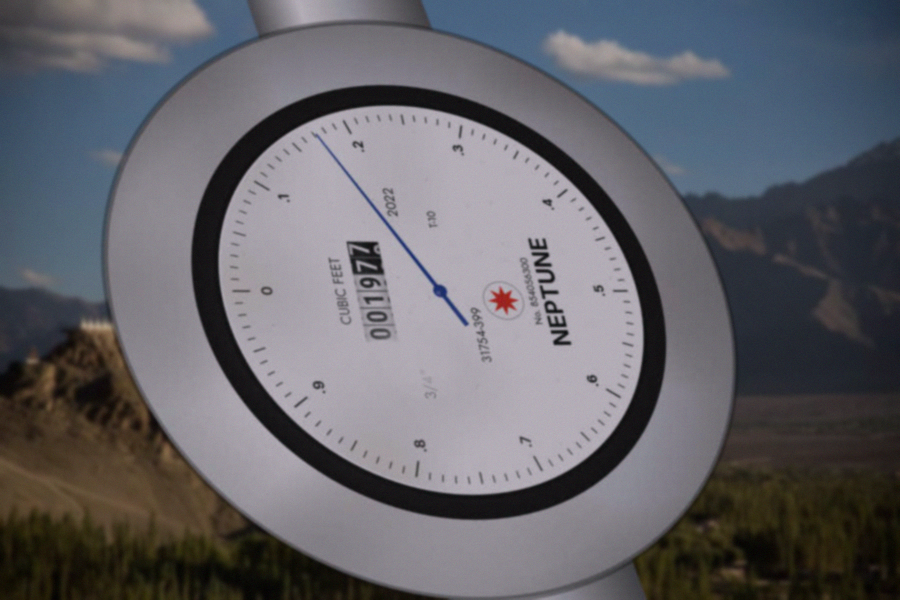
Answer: {"value": 1977.17, "unit": "ft³"}
